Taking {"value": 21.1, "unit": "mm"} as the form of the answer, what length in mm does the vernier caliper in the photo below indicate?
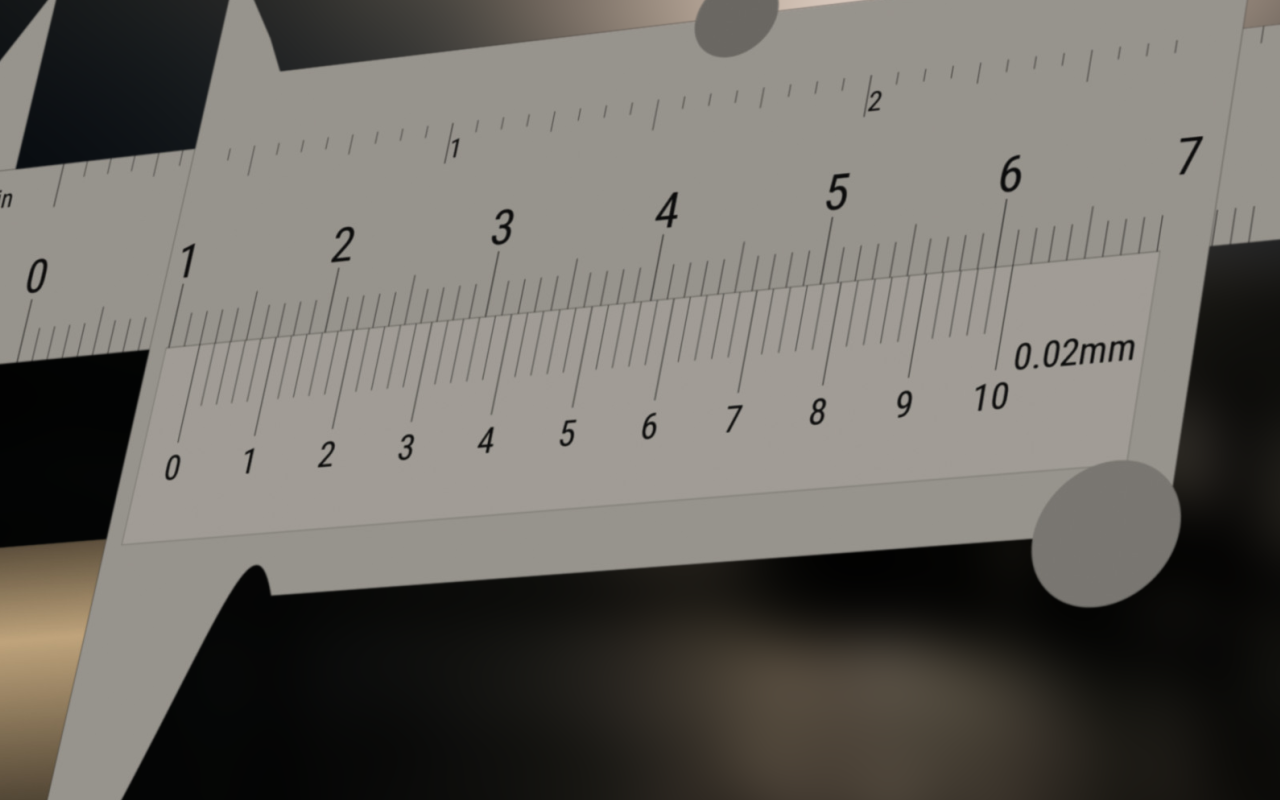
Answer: {"value": 12.0, "unit": "mm"}
